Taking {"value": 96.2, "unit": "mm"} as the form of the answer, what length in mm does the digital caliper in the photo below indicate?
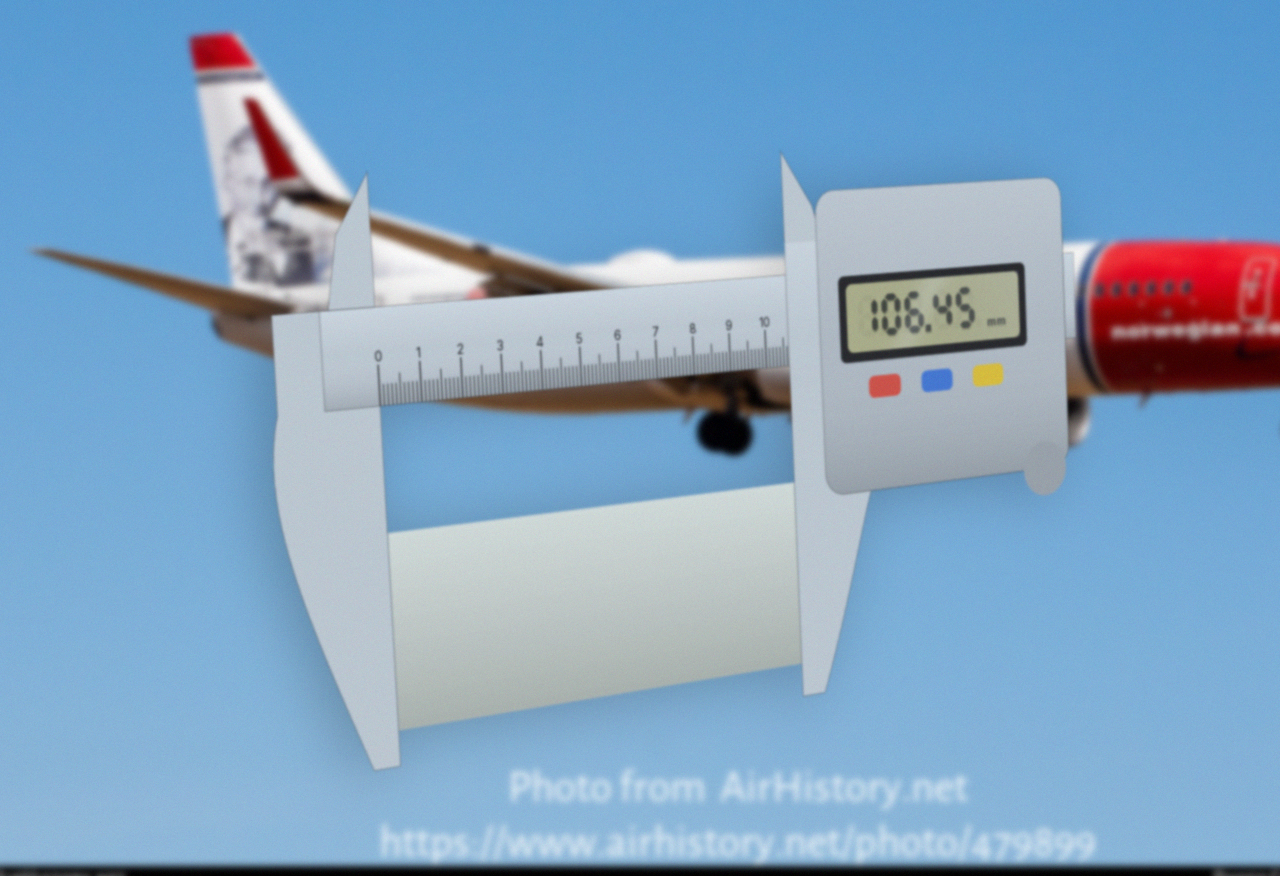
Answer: {"value": 106.45, "unit": "mm"}
